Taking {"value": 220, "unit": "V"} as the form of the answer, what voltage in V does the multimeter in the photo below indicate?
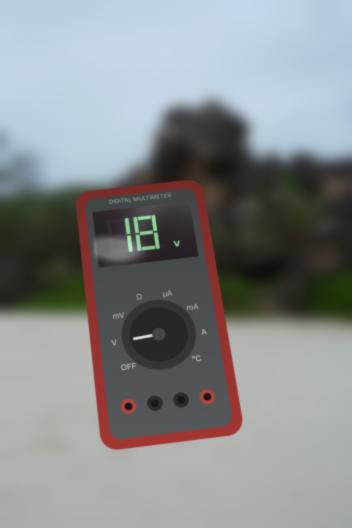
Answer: {"value": 18, "unit": "V"}
